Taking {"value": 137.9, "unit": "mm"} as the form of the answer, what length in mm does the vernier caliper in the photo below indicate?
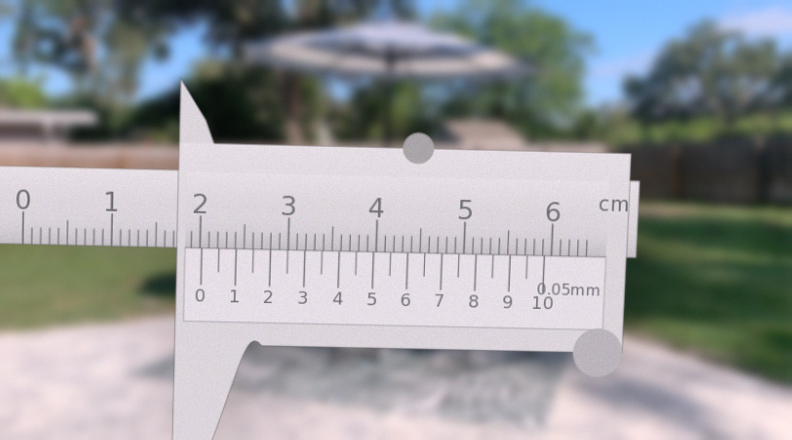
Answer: {"value": 20.2, "unit": "mm"}
